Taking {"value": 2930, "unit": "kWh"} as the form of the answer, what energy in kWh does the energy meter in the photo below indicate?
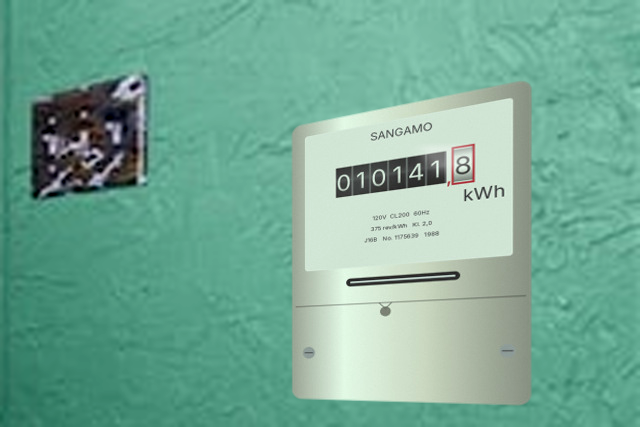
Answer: {"value": 10141.8, "unit": "kWh"}
